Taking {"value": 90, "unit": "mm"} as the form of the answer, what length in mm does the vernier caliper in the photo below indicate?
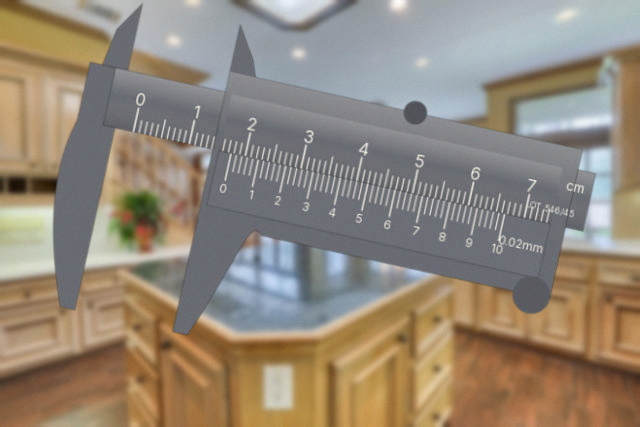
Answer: {"value": 17.5, "unit": "mm"}
